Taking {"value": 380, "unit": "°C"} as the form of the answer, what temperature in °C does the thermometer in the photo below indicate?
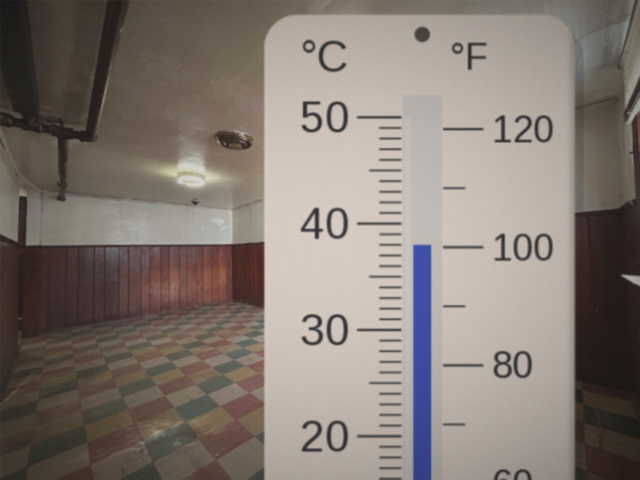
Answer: {"value": 38, "unit": "°C"}
